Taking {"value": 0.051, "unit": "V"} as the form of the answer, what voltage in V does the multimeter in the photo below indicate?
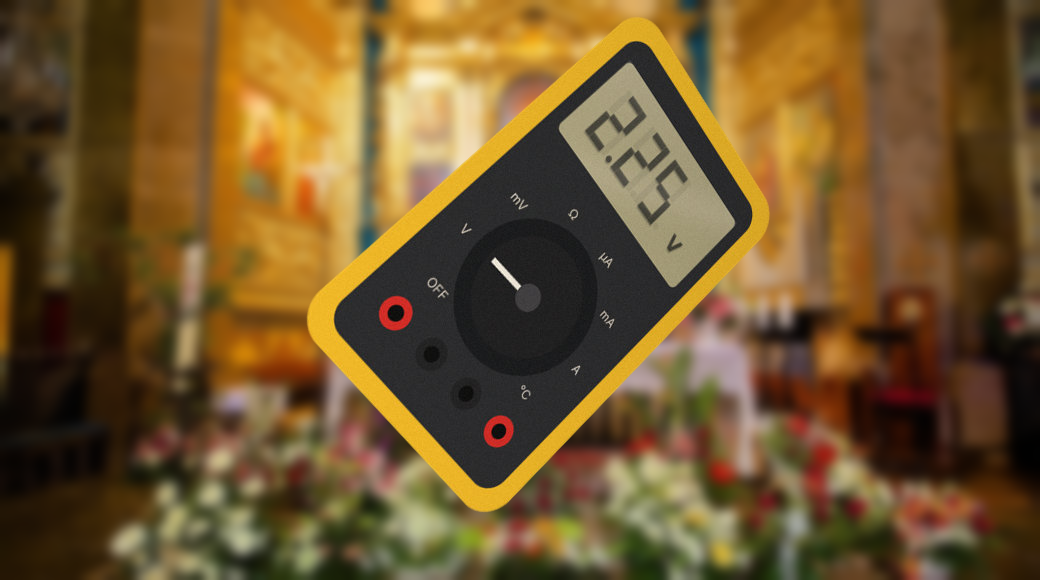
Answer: {"value": 2.25, "unit": "V"}
